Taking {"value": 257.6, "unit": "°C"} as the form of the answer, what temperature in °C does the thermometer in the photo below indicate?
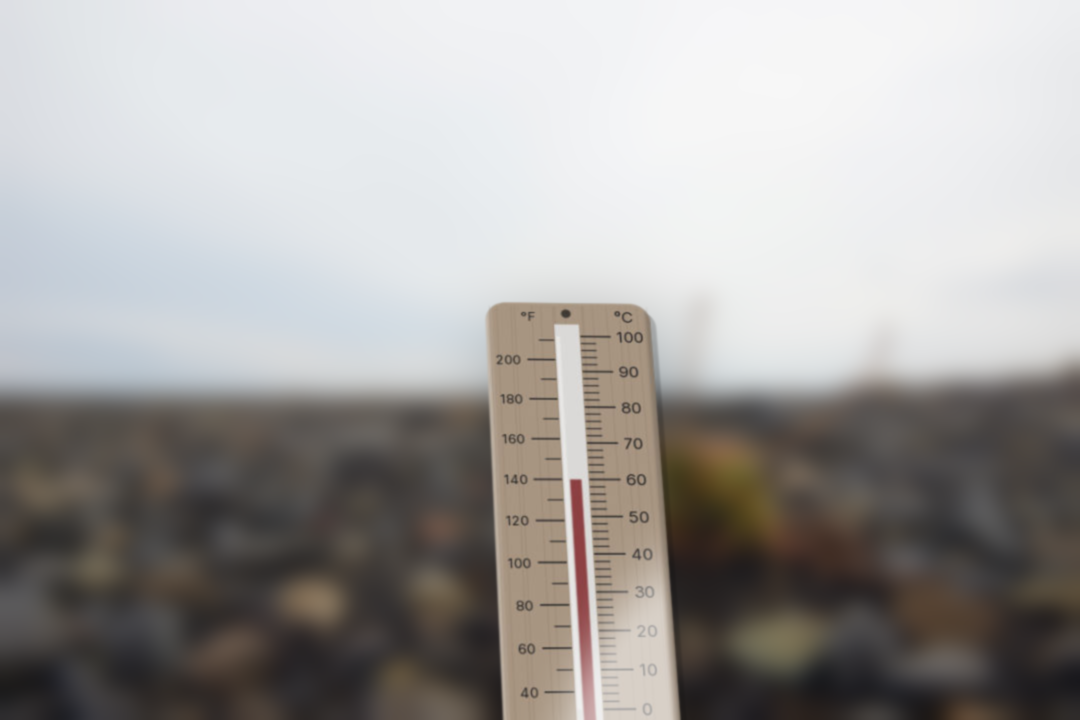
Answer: {"value": 60, "unit": "°C"}
